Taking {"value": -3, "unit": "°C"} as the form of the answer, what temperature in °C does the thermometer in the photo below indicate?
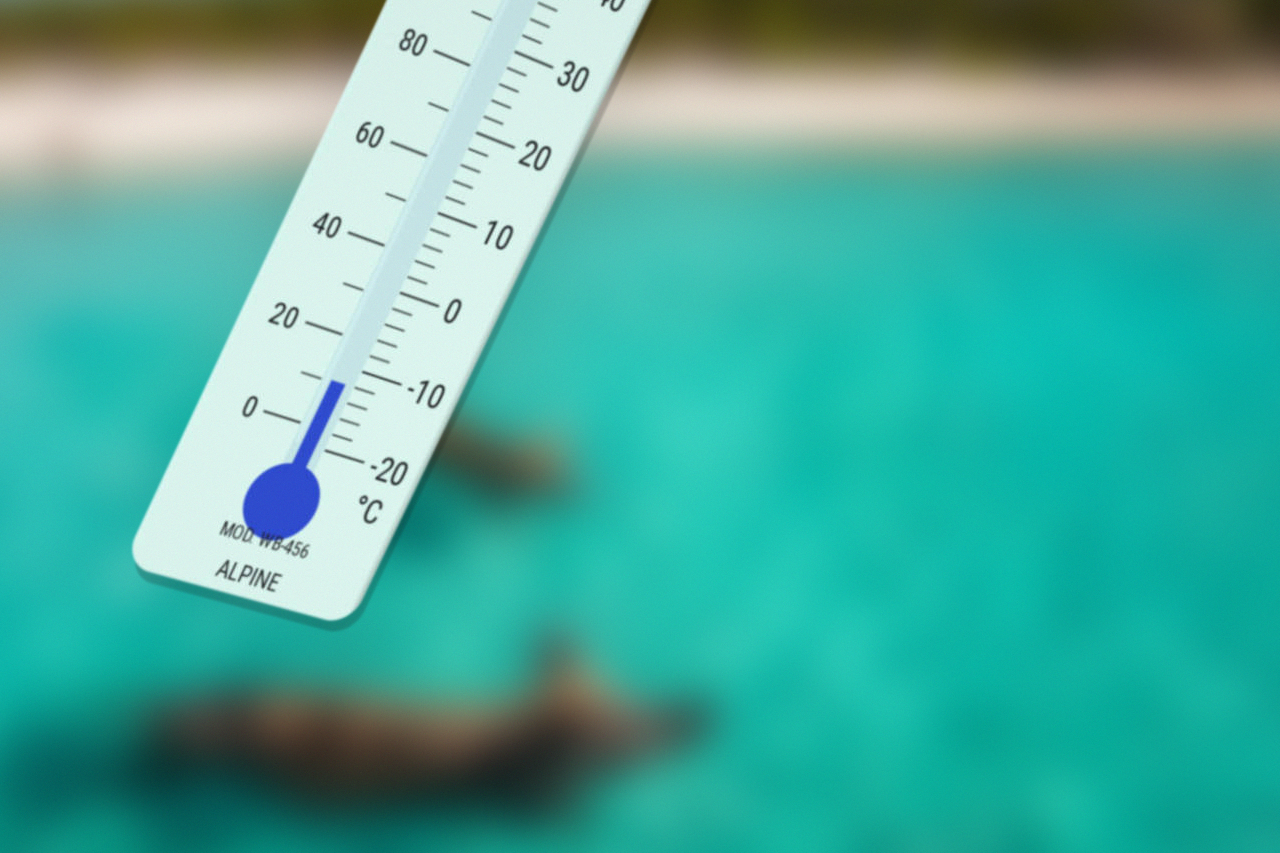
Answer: {"value": -12, "unit": "°C"}
